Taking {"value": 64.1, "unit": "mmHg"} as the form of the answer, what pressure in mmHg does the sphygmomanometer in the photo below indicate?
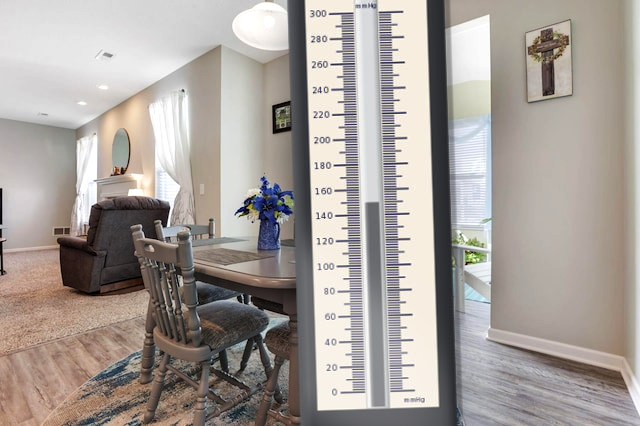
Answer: {"value": 150, "unit": "mmHg"}
